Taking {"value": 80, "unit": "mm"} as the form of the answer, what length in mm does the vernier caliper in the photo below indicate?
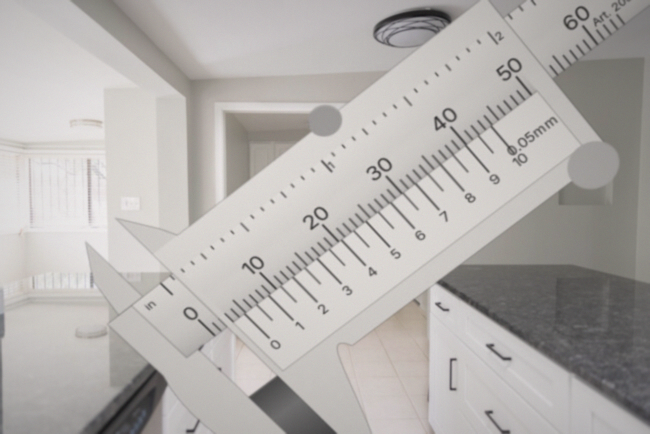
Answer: {"value": 4.8, "unit": "mm"}
